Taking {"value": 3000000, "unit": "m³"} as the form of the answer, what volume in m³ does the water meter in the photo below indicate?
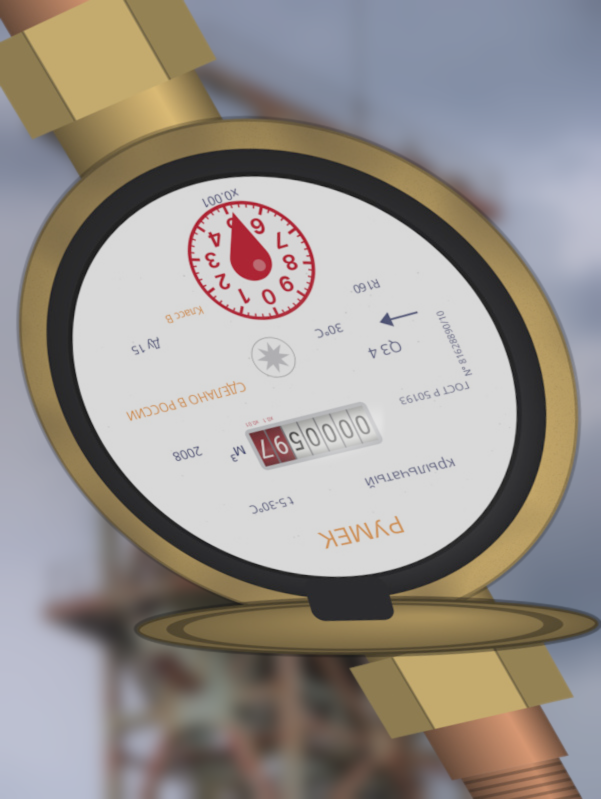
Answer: {"value": 5.975, "unit": "m³"}
